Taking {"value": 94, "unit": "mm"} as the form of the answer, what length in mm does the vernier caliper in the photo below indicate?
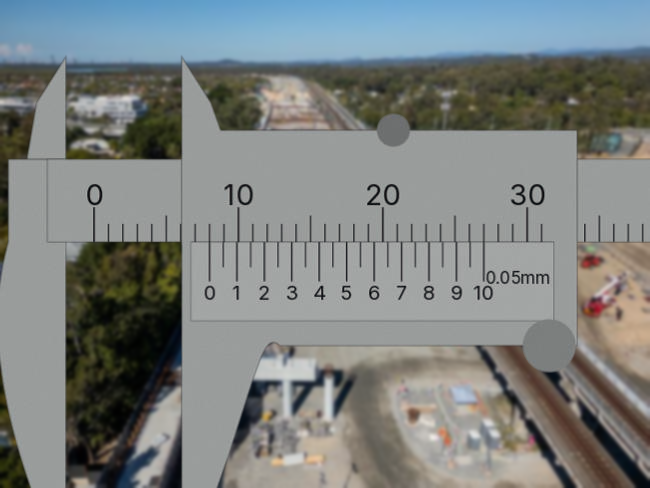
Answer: {"value": 8.0, "unit": "mm"}
